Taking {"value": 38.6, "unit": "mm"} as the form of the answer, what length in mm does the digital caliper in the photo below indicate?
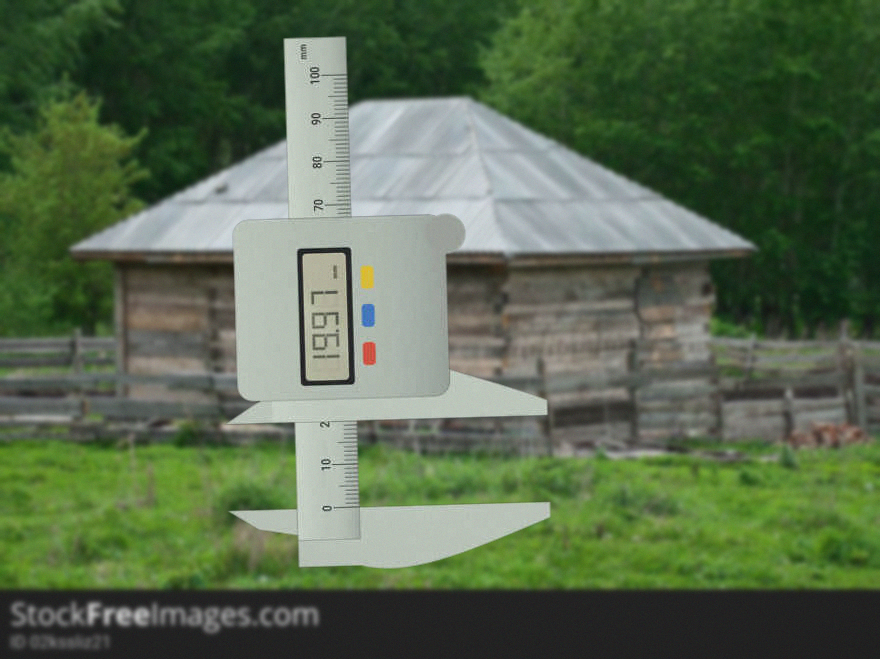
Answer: {"value": 19.97, "unit": "mm"}
